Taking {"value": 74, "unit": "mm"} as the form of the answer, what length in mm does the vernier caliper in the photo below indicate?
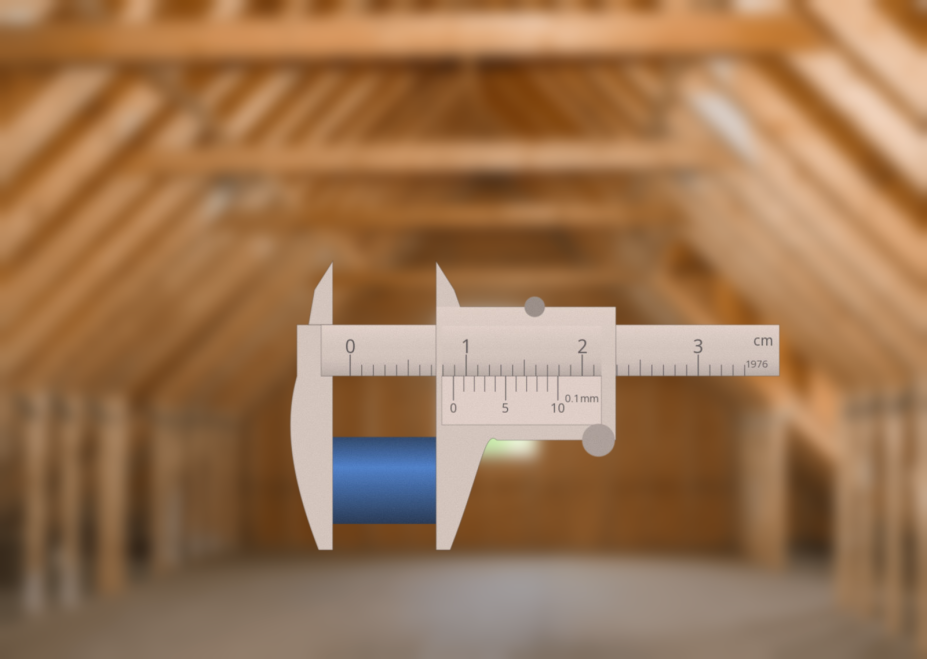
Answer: {"value": 8.9, "unit": "mm"}
